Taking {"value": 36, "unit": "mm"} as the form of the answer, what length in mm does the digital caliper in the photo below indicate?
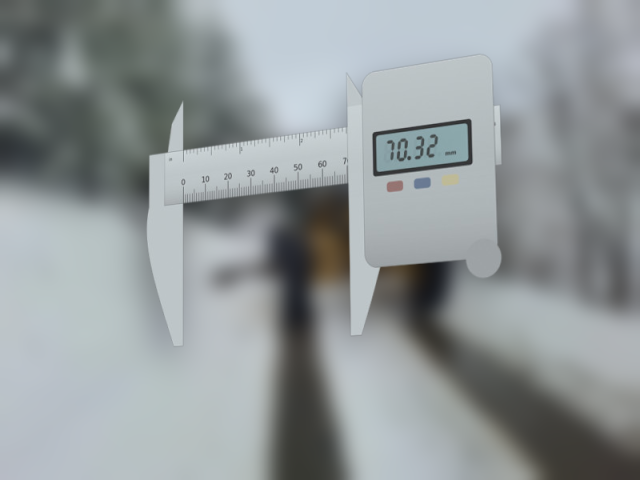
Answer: {"value": 70.32, "unit": "mm"}
